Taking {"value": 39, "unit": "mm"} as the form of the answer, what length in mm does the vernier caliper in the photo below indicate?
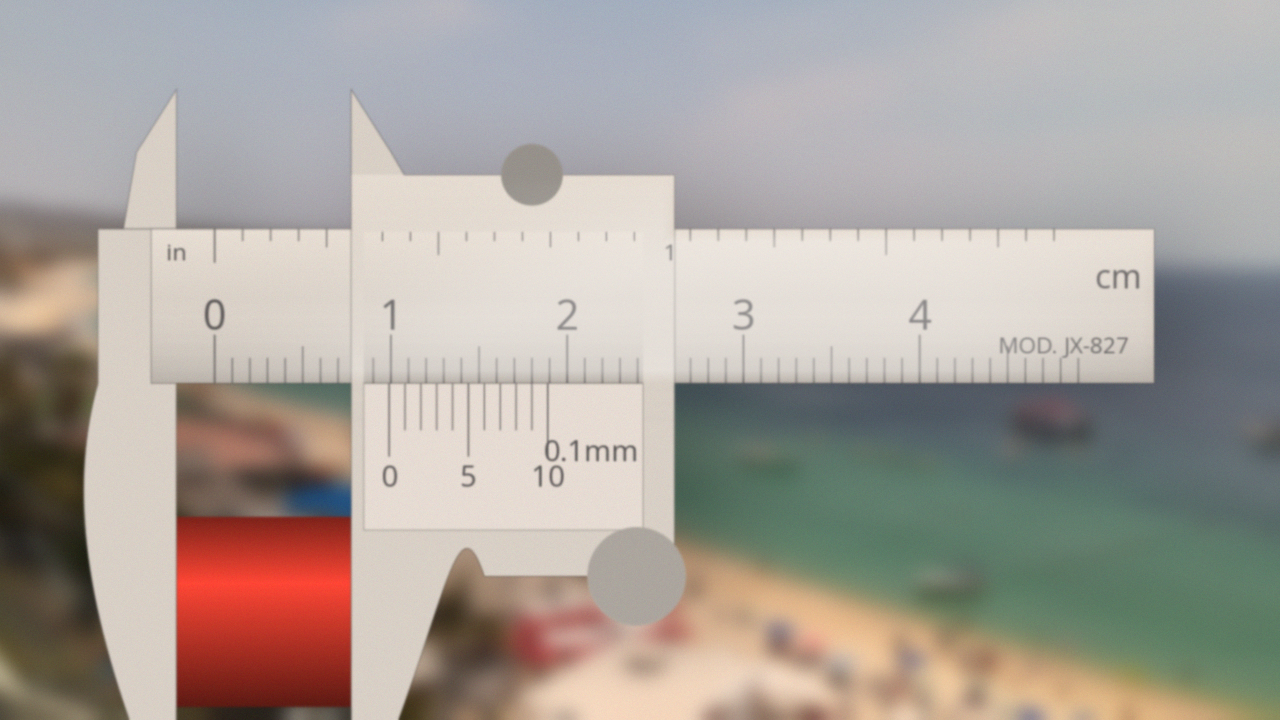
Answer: {"value": 9.9, "unit": "mm"}
